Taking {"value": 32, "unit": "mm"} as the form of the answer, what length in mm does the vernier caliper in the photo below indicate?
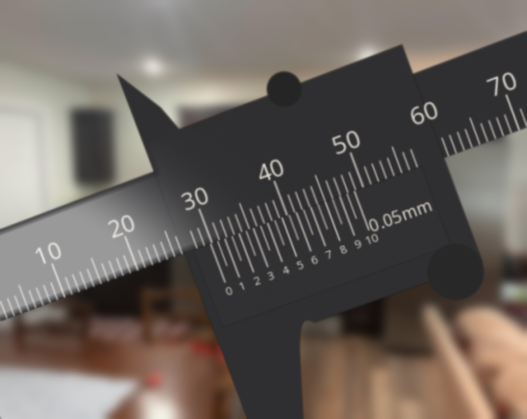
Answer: {"value": 29.8, "unit": "mm"}
